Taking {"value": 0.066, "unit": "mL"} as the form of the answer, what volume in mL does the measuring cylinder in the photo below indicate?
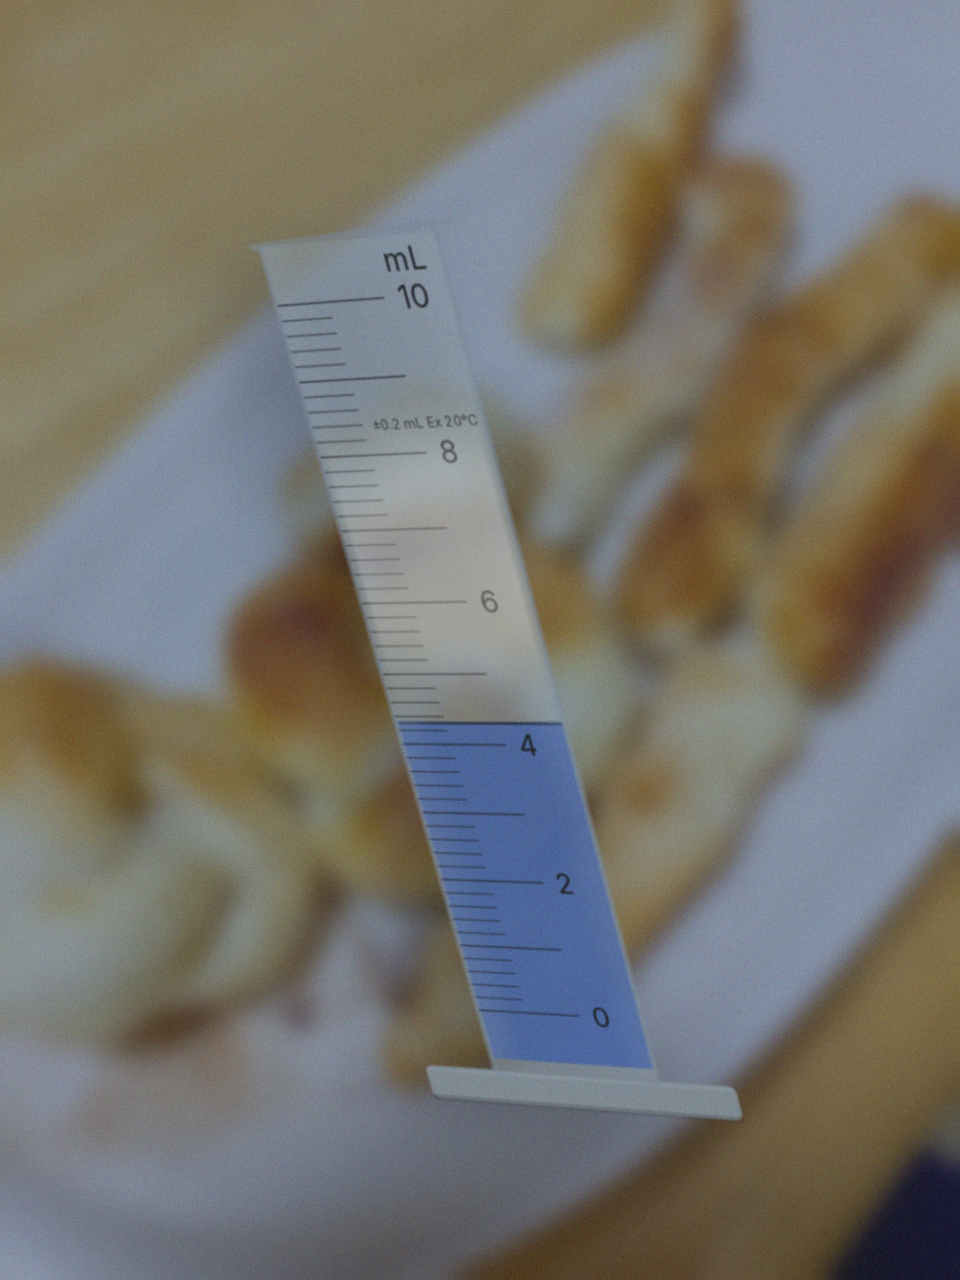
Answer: {"value": 4.3, "unit": "mL"}
